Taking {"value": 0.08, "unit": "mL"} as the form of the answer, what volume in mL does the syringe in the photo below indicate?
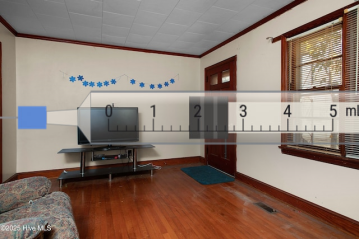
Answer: {"value": 1.8, "unit": "mL"}
